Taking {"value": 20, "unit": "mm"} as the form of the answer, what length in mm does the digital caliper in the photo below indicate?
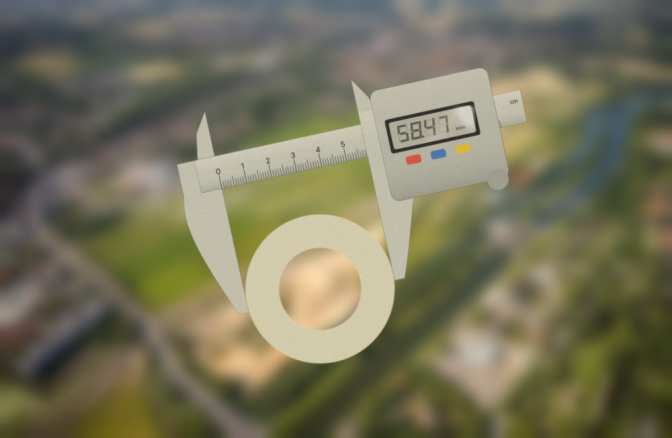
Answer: {"value": 58.47, "unit": "mm"}
